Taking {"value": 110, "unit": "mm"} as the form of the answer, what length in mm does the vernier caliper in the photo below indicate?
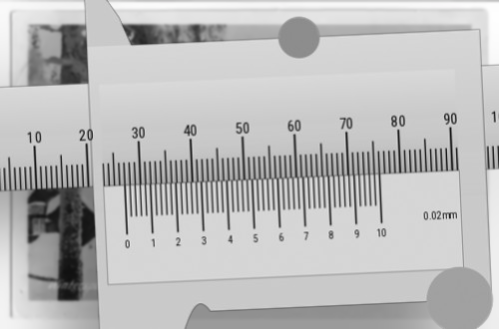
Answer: {"value": 27.0, "unit": "mm"}
